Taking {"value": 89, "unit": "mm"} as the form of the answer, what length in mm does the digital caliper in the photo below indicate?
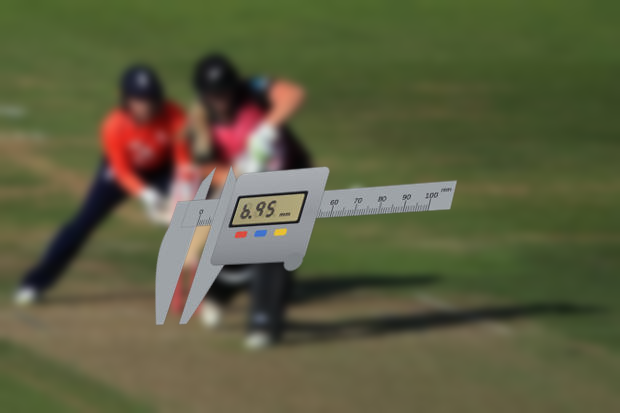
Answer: {"value": 6.95, "unit": "mm"}
